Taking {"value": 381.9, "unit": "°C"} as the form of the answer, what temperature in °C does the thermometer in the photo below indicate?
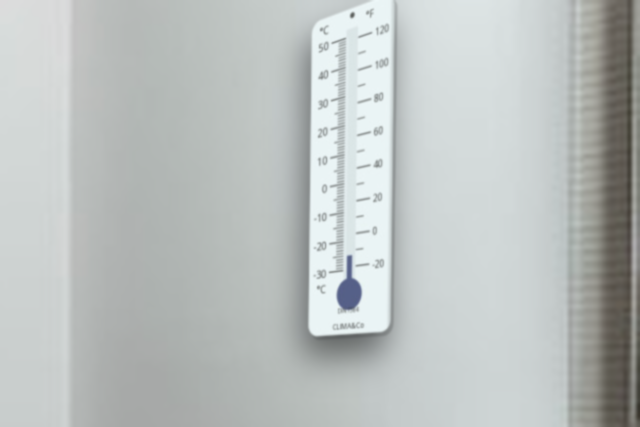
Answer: {"value": -25, "unit": "°C"}
